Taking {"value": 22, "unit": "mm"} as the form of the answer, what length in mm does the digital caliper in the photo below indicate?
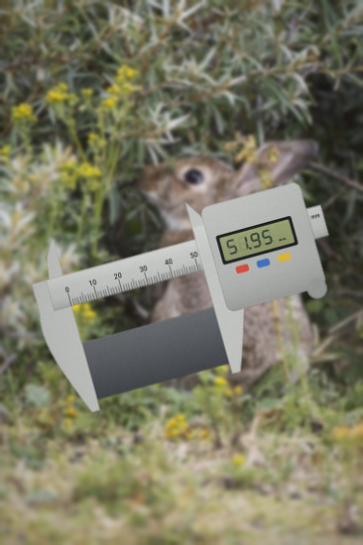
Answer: {"value": 51.95, "unit": "mm"}
